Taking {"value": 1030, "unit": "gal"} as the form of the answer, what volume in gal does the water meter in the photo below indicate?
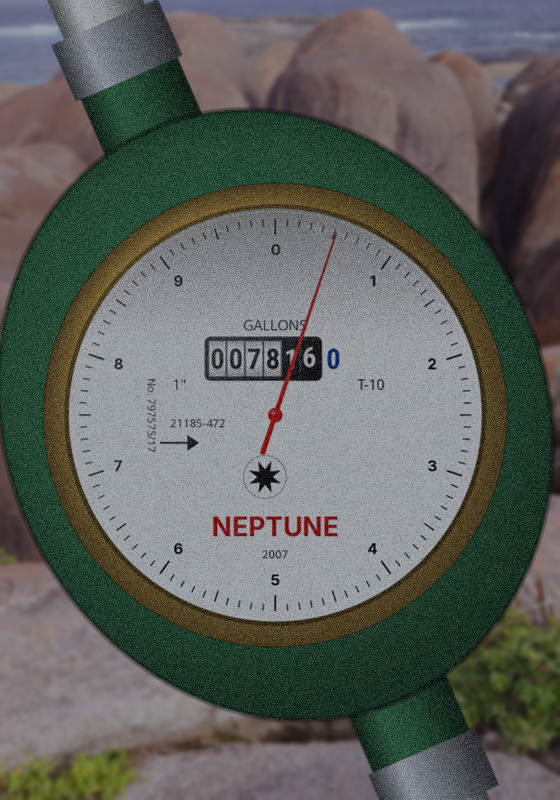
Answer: {"value": 78160.5, "unit": "gal"}
